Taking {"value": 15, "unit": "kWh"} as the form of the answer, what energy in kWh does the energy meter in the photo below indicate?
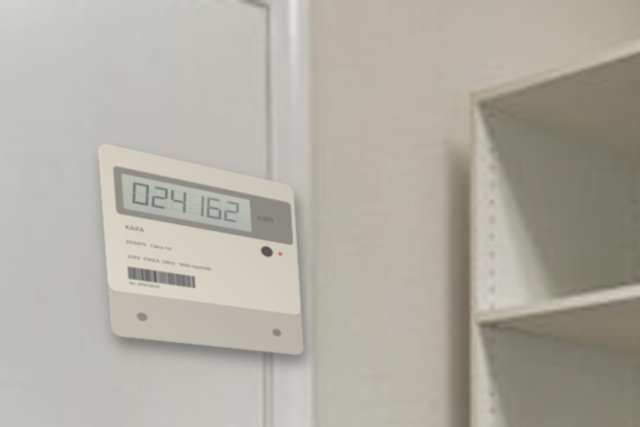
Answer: {"value": 24162, "unit": "kWh"}
